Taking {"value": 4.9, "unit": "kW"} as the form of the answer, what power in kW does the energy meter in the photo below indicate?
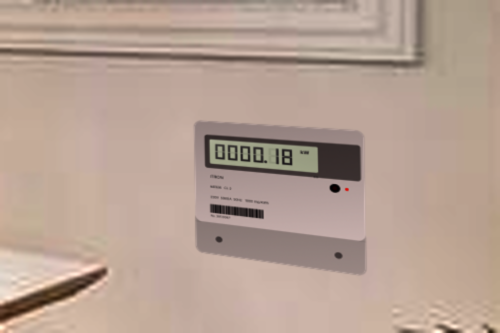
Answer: {"value": 0.18, "unit": "kW"}
